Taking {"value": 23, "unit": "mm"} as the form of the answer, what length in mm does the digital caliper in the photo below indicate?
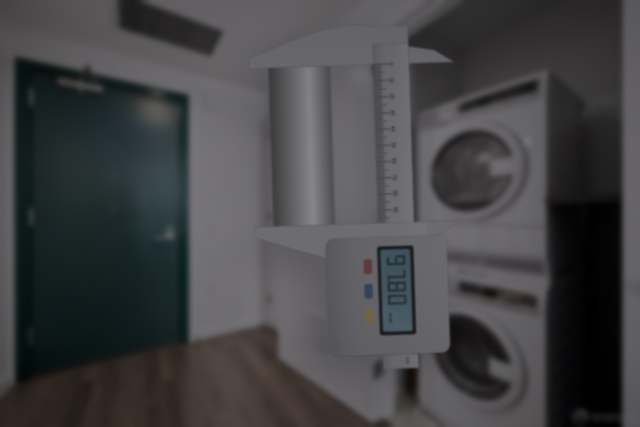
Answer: {"value": 97.80, "unit": "mm"}
